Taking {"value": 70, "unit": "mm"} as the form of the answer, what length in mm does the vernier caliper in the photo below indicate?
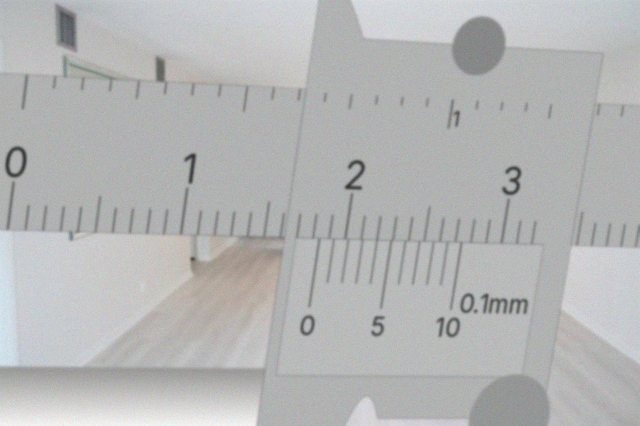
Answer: {"value": 18.4, "unit": "mm"}
